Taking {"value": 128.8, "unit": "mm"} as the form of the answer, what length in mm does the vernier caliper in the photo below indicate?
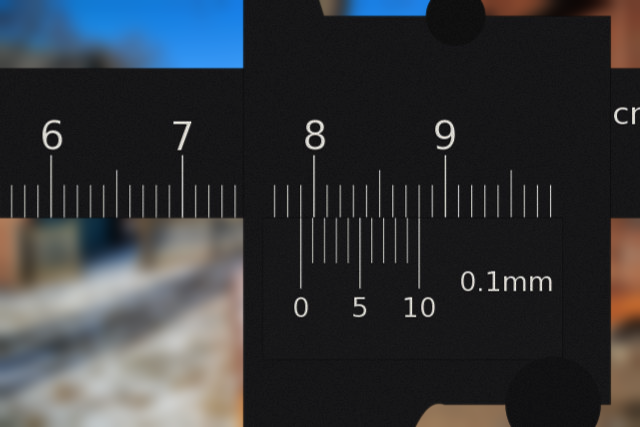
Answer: {"value": 79.0, "unit": "mm"}
